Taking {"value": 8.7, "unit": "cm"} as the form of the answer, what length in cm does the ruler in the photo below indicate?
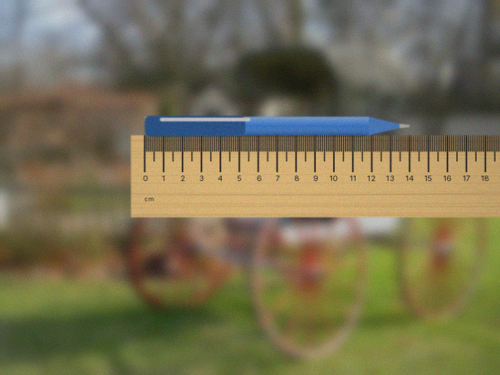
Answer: {"value": 14, "unit": "cm"}
